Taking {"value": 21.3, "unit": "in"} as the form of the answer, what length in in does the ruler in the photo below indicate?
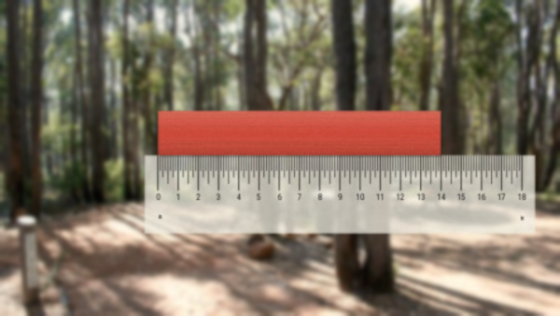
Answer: {"value": 14, "unit": "in"}
